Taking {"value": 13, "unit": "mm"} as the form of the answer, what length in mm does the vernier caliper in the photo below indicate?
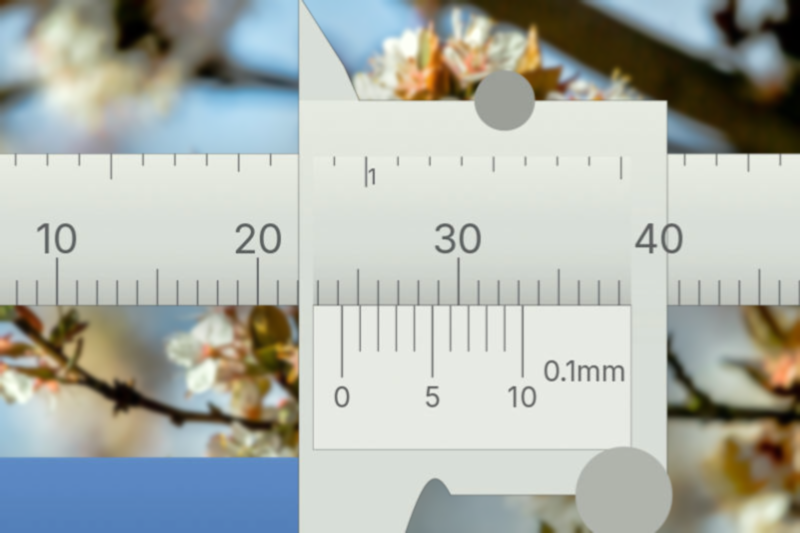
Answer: {"value": 24.2, "unit": "mm"}
